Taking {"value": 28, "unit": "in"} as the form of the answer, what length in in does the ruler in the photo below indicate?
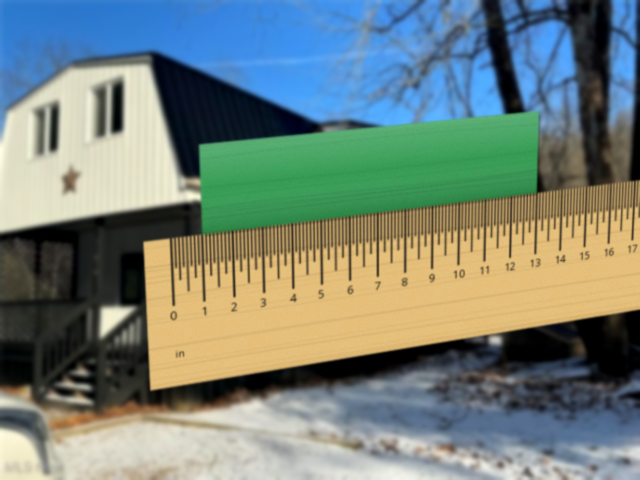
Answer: {"value": 12, "unit": "in"}
